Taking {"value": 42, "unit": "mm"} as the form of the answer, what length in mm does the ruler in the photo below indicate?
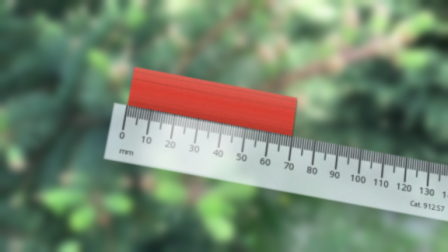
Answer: {"value": 70, "unit": "mm"}
